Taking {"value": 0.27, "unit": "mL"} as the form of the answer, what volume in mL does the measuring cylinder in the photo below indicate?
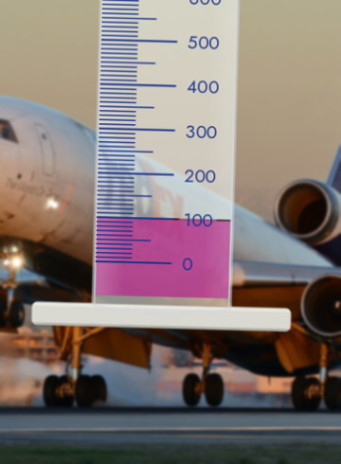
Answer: {"value": 100, "unit": "mL"}
